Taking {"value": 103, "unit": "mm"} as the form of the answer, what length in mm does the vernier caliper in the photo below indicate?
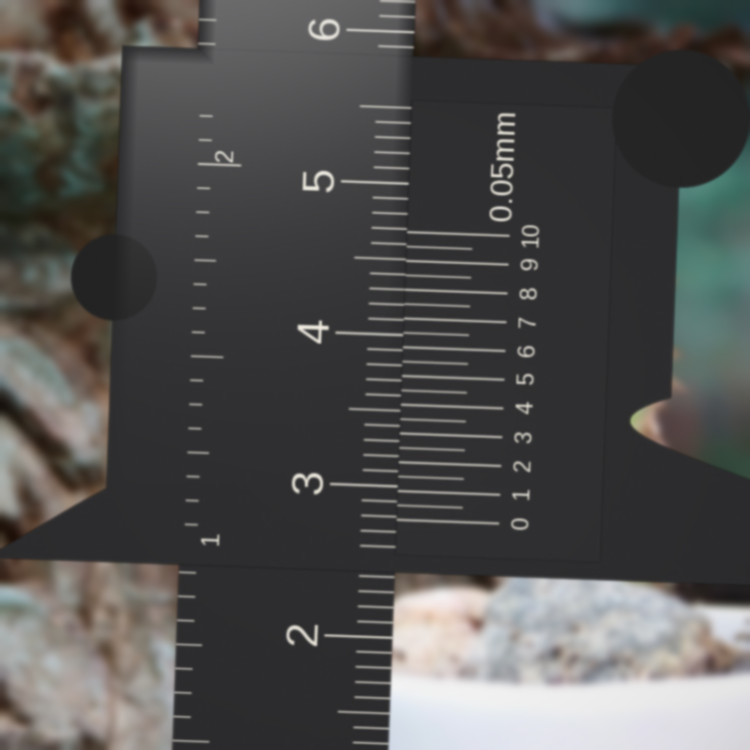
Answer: {"value": 27.8, "unit": "mm"}
